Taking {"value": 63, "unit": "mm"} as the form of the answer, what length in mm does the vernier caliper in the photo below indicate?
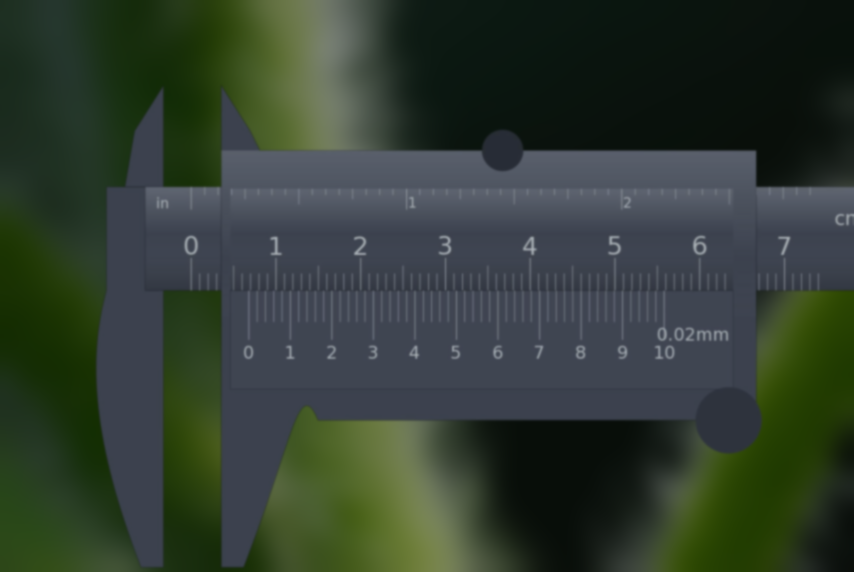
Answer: {"value": 6.8, "unit": "mm"}
